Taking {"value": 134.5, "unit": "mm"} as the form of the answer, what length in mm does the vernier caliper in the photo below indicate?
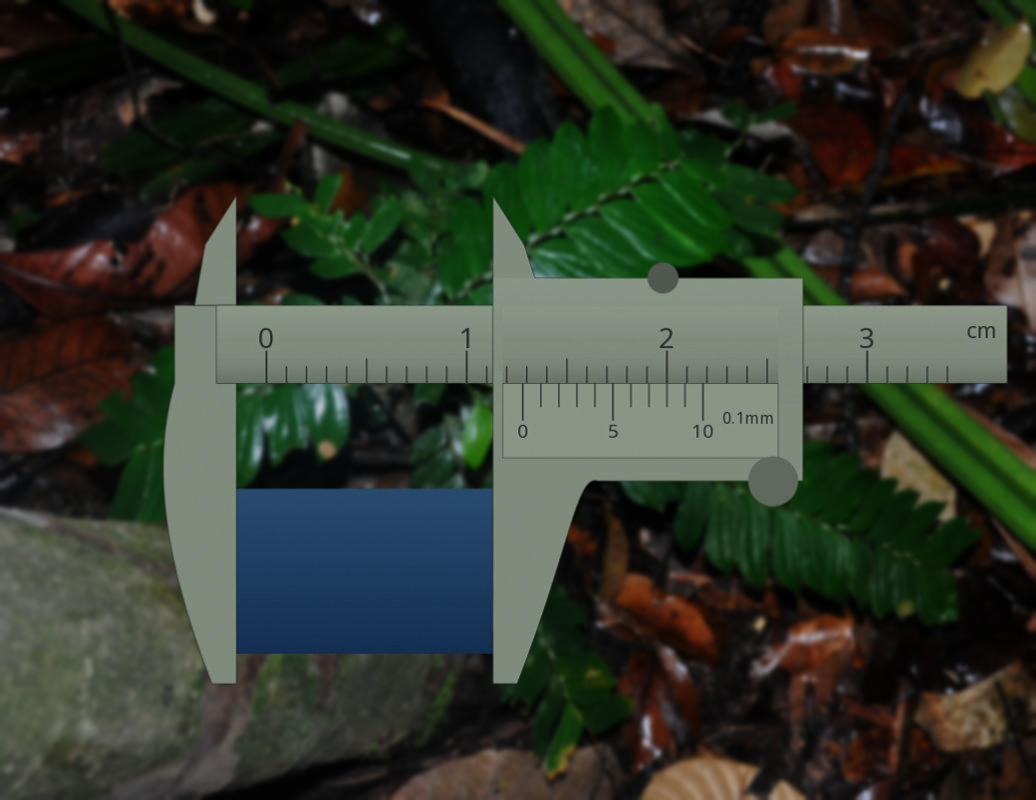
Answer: {"value": 12.8, "unit": "mm"}
